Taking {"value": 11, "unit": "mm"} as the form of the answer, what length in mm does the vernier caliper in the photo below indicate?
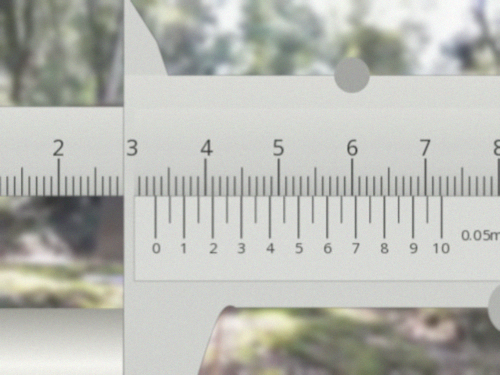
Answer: {"value": 33.2, "unit": "mm"}
